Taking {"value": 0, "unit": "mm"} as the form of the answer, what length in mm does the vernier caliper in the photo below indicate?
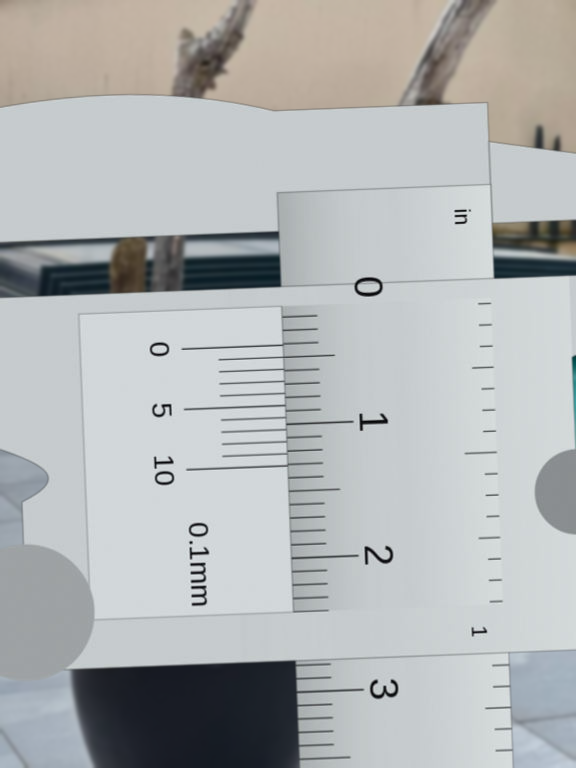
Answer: {"value": 4.1, "unit": "mm"}
